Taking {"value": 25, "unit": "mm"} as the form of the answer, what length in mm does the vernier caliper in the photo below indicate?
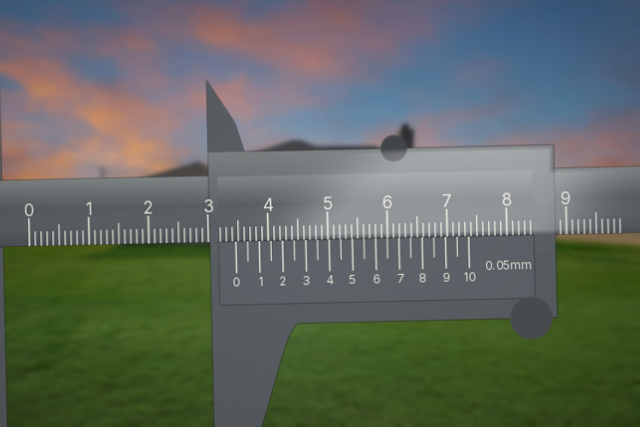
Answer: {"value": 34.6, "unit": "mm"}
